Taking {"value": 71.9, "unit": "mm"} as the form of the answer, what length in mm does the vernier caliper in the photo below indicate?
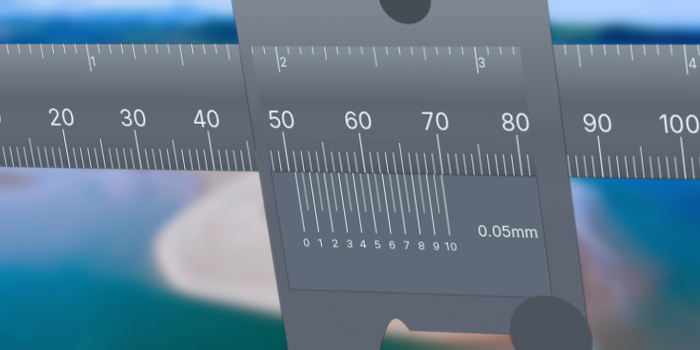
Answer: {"value": 50.8, "unit": "mm"}
